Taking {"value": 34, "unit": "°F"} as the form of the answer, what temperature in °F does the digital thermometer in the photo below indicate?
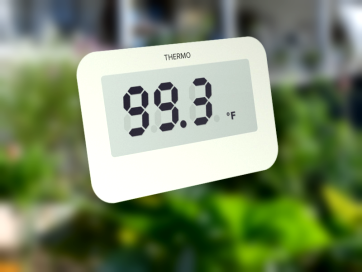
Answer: {"value": 99.3, "unit": "°F"}
